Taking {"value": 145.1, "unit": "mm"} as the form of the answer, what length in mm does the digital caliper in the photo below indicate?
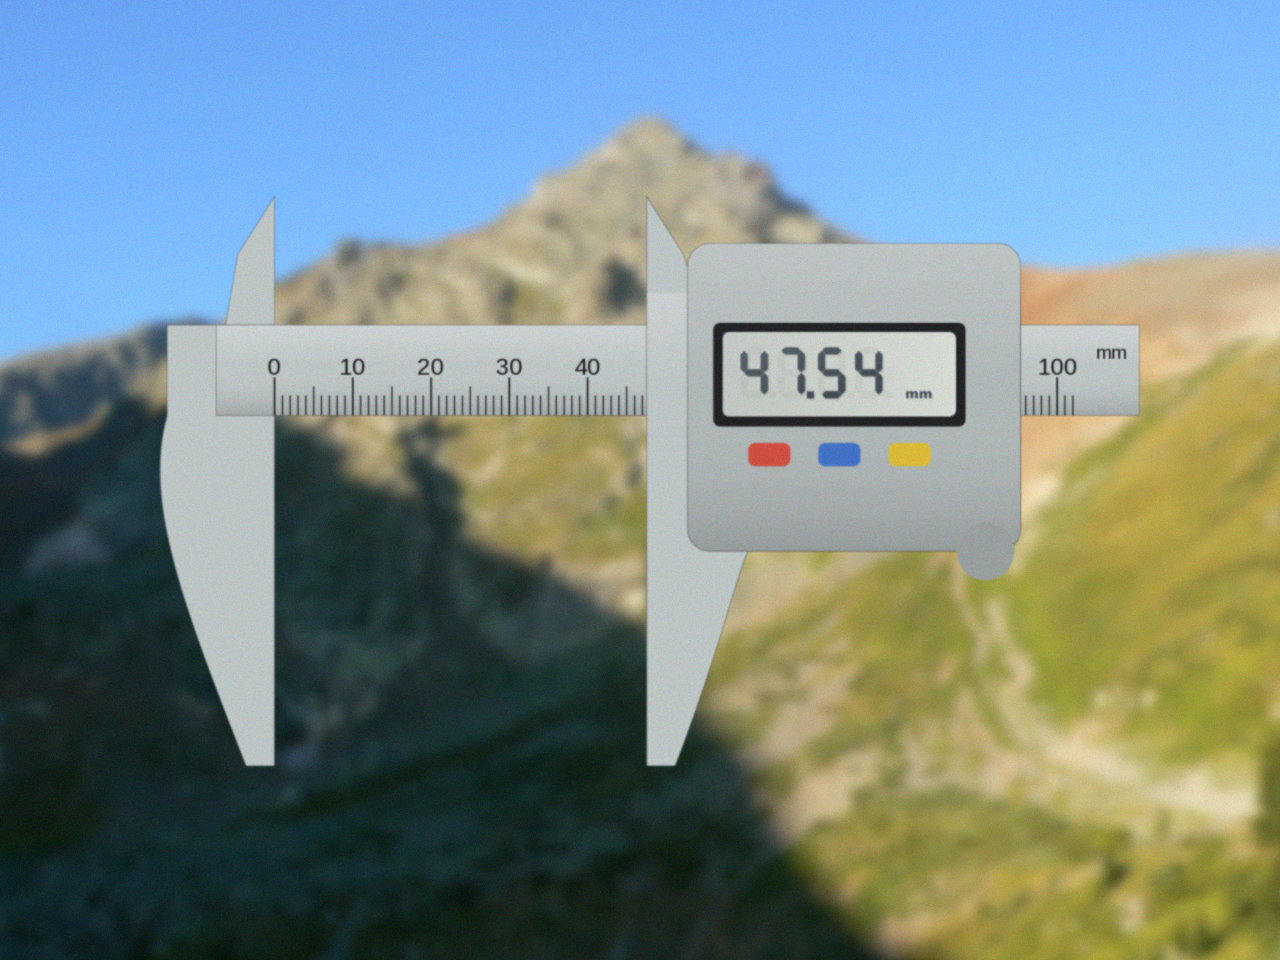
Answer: {"value": 47.54, "unit": "mm"}
